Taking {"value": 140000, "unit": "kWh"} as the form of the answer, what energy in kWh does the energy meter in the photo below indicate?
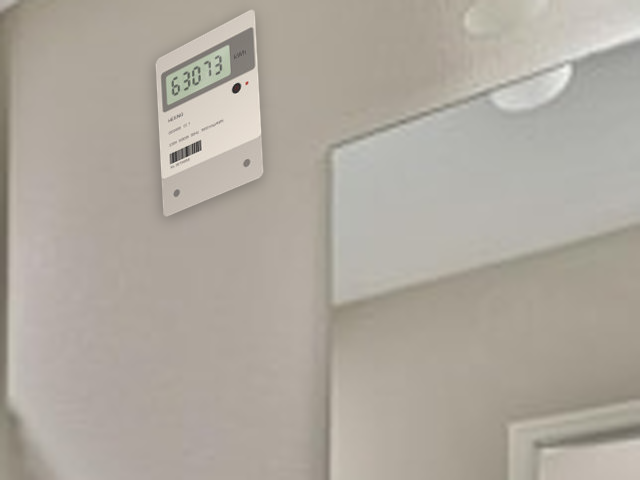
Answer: {"value": 63073, "unit": "kWh"}
